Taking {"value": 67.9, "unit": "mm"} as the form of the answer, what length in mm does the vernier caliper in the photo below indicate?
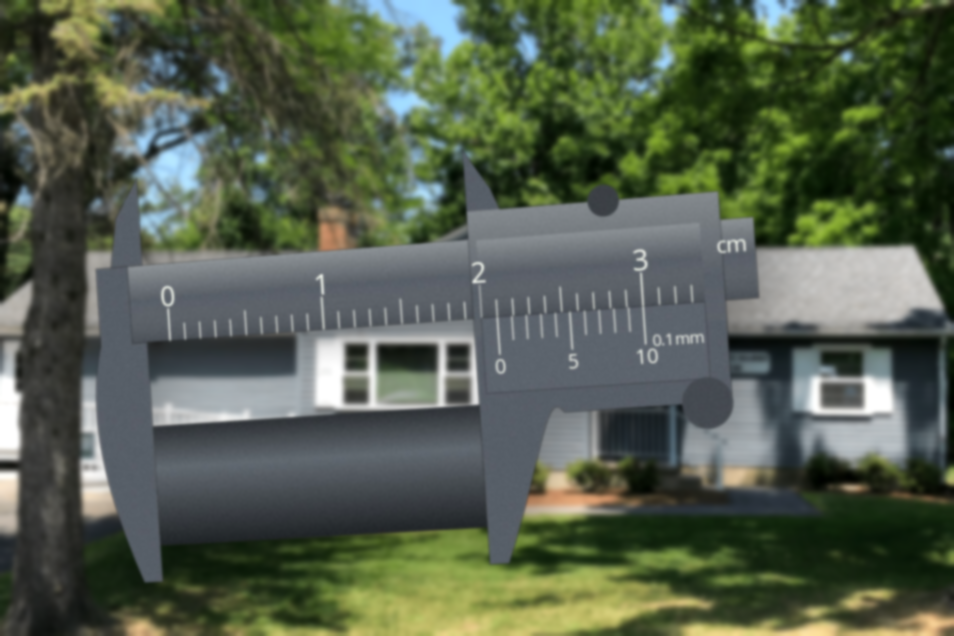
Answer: {"value": 21.0, "unit": "mm"}
